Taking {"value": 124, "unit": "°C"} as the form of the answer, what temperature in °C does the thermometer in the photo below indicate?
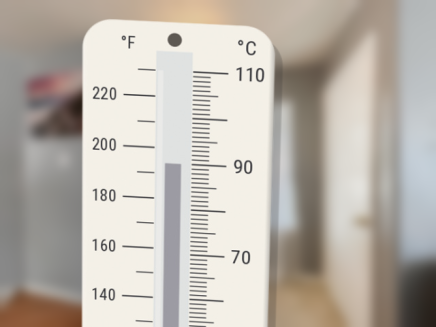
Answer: {"value": 90, "unit": "°C"}
